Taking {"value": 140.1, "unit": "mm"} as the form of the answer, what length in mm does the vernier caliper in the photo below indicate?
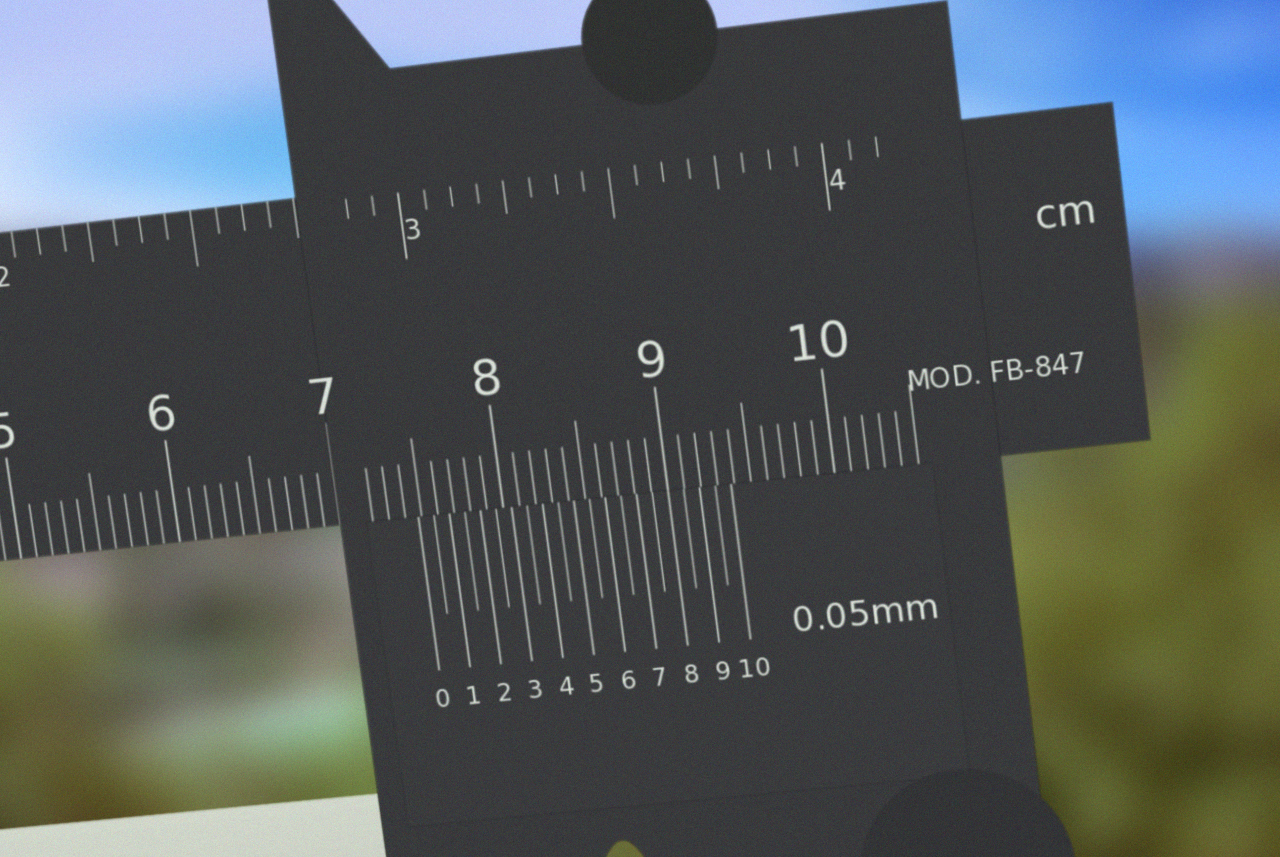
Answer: {"value": 74.8, "unit": "mm"}
